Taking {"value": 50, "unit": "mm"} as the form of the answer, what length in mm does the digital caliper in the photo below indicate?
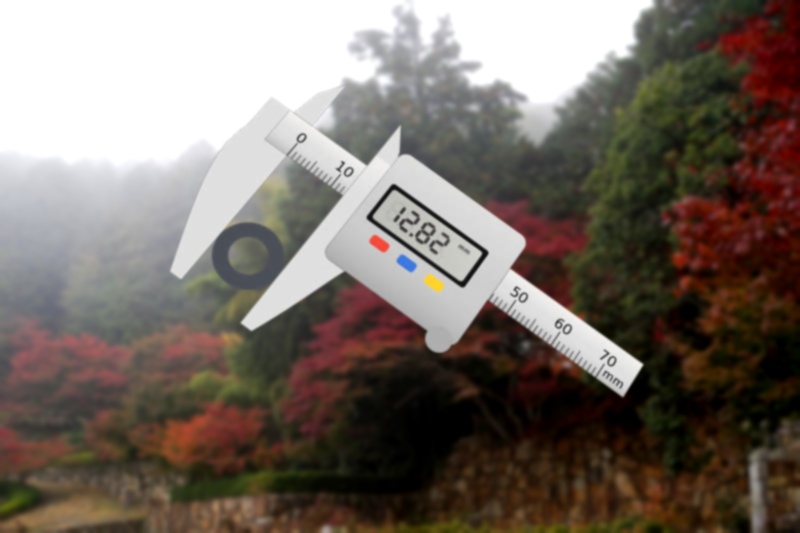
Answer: {"value": 12.82, "unit": "mm"}
